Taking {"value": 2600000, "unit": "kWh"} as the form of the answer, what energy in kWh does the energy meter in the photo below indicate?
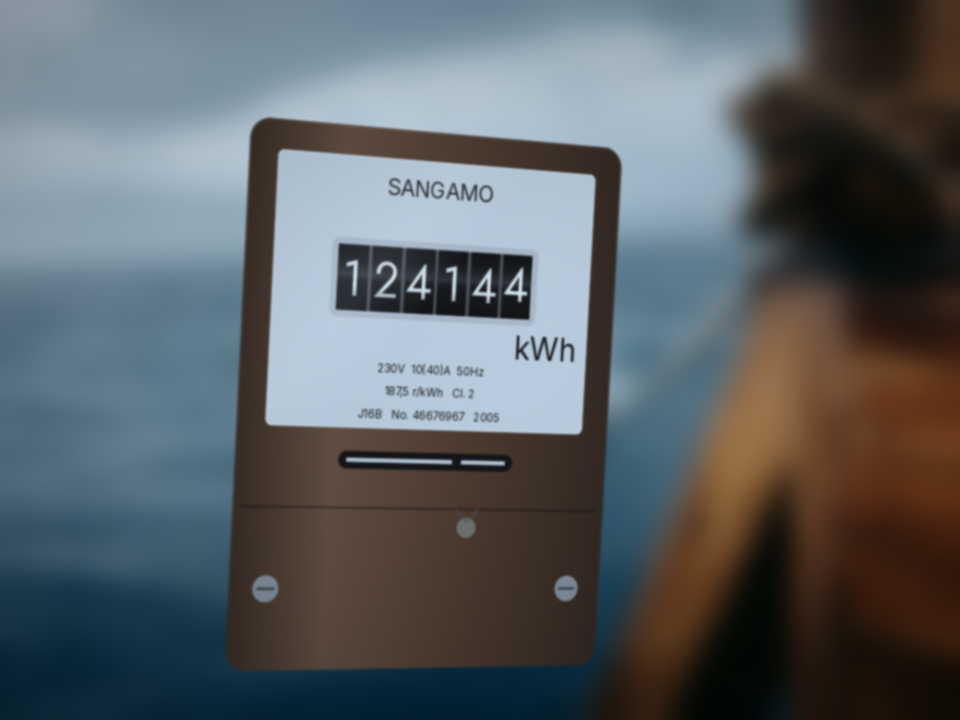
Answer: {"value": 124144, "unit": "kWh"}
